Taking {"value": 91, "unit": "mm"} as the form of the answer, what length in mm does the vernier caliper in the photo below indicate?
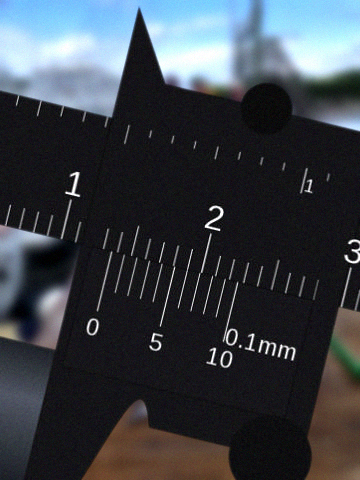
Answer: {"value": 13.6, "unit": "mm"}
